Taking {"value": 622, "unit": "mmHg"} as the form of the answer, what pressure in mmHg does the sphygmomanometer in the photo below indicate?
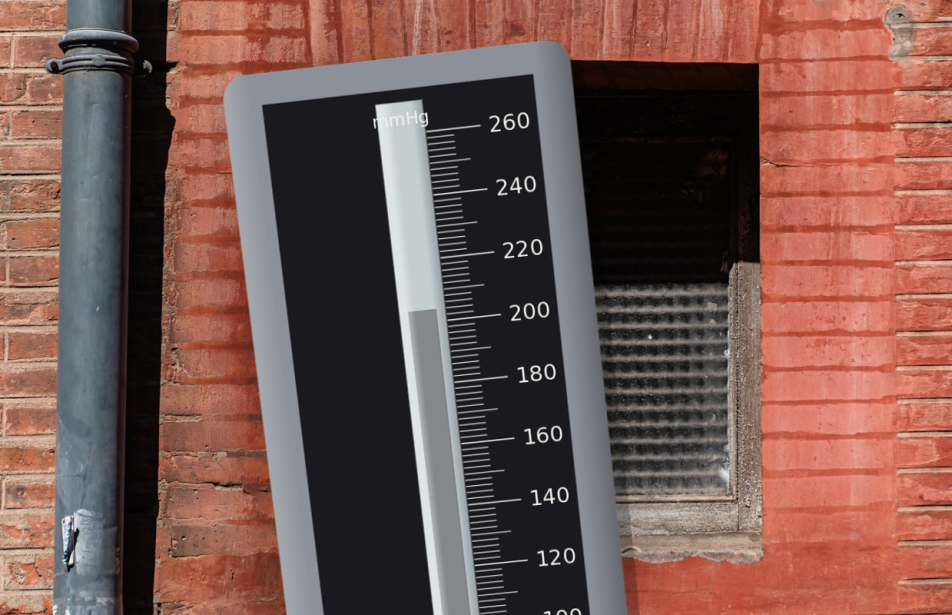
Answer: {"value": 204, "unit": "mmHg"}
